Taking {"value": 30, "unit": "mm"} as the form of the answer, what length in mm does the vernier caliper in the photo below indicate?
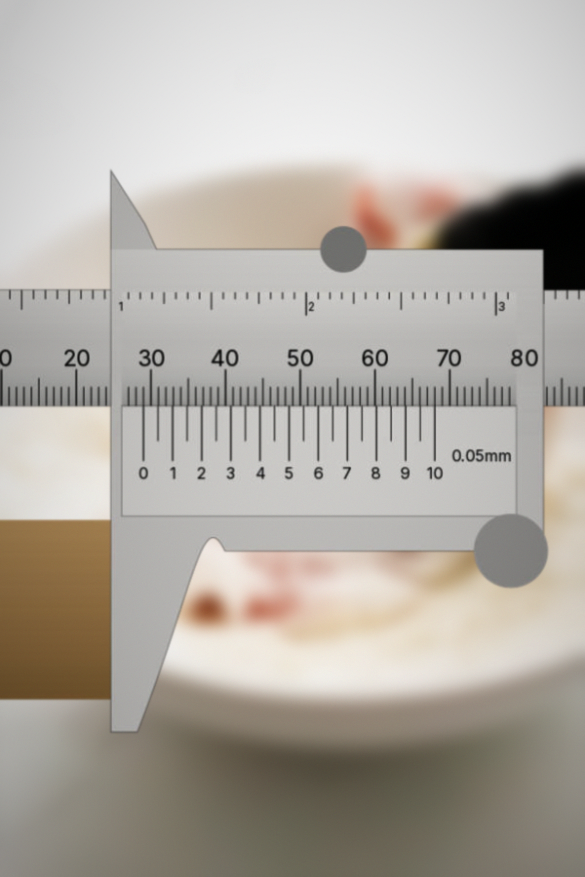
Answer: {"value": 29.0, "unit": "mm"}
